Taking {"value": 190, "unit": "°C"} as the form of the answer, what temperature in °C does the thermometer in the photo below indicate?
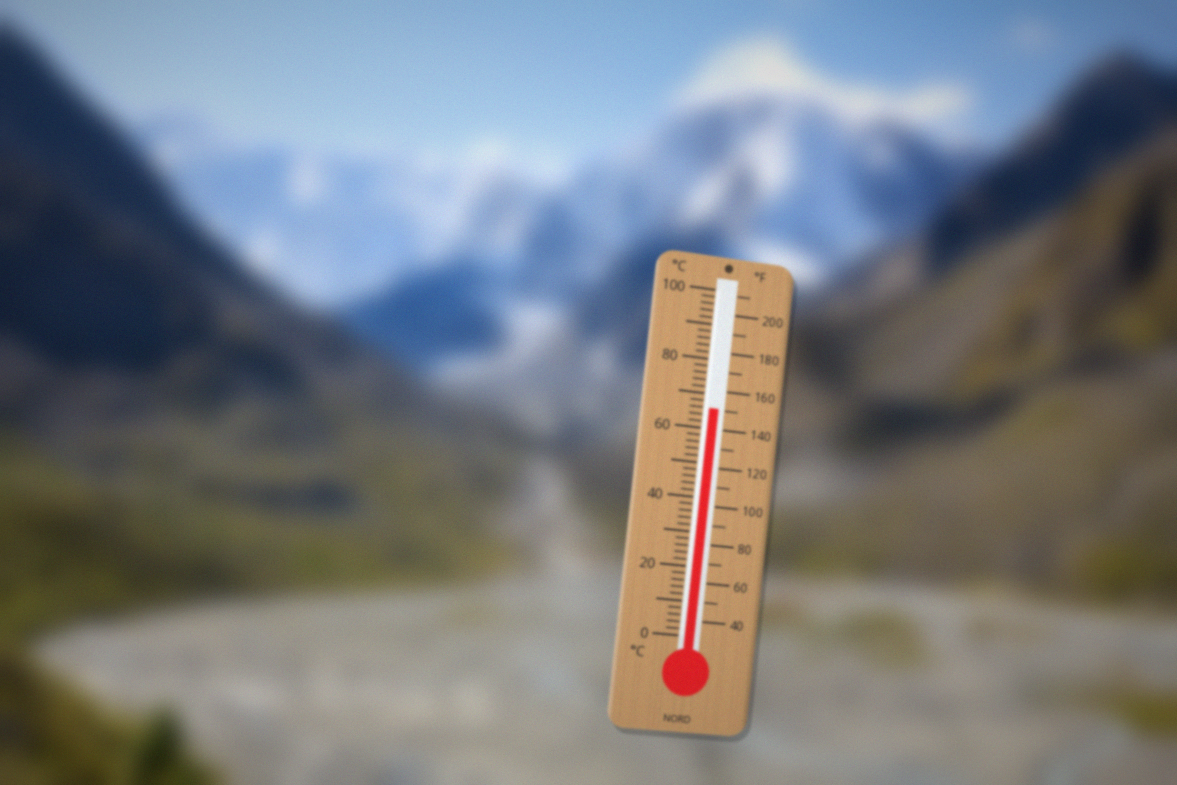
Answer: {"value": 66, "unit": "°C"}
